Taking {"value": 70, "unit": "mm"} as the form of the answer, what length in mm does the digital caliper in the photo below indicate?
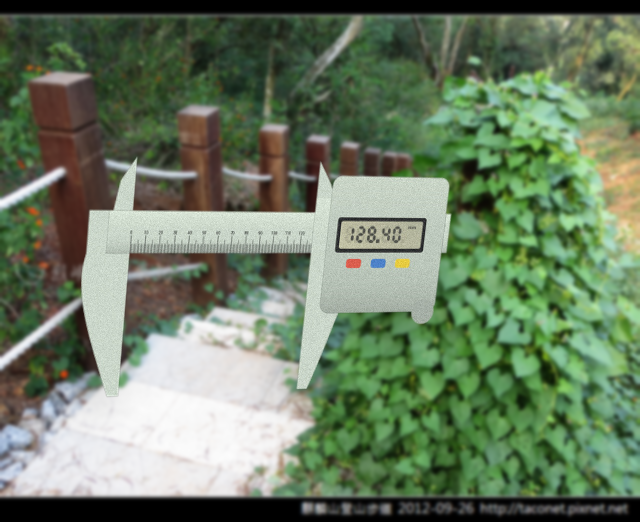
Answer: {"value": 128.40, "unit": "mm"}
